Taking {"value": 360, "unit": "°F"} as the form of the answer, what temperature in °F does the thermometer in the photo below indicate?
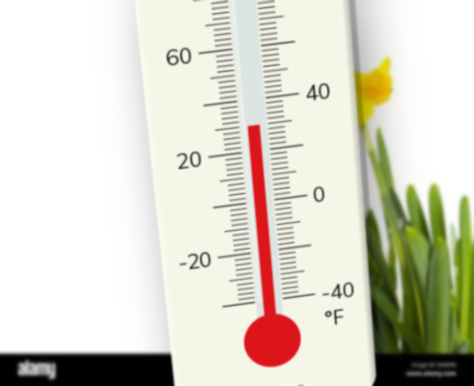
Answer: {"value": 30, "unit": "°F"}
